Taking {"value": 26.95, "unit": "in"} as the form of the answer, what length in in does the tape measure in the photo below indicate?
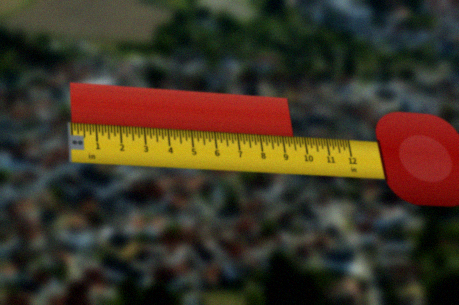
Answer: {"value": 9.5, "unit": "in"}
